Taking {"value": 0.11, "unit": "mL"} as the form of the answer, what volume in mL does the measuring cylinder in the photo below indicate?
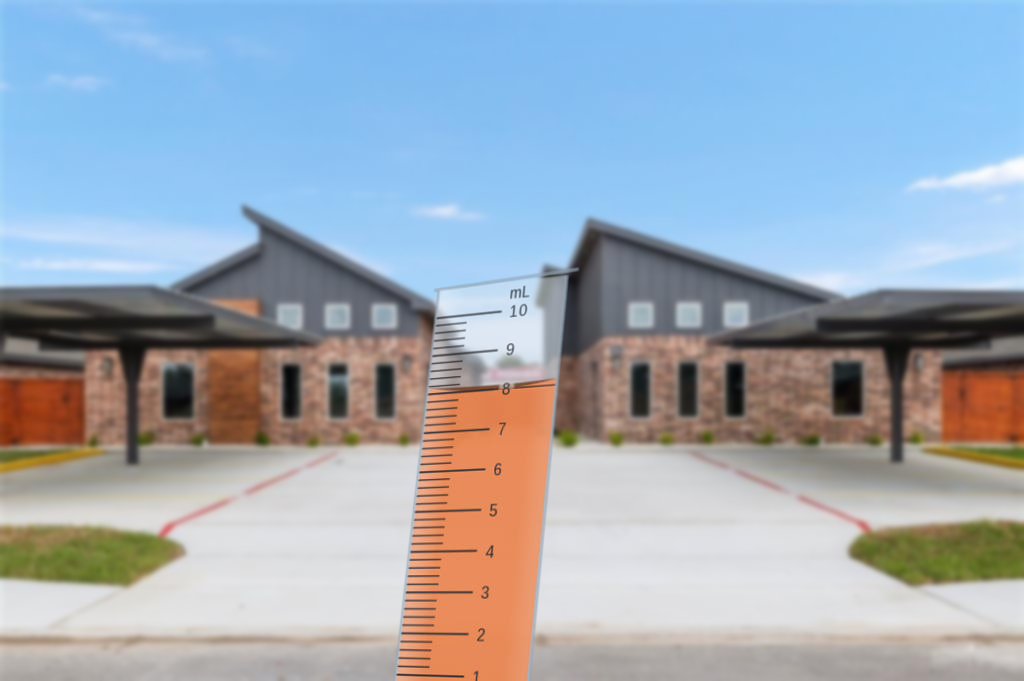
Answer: {"value": 8, "unit": "mL"}
